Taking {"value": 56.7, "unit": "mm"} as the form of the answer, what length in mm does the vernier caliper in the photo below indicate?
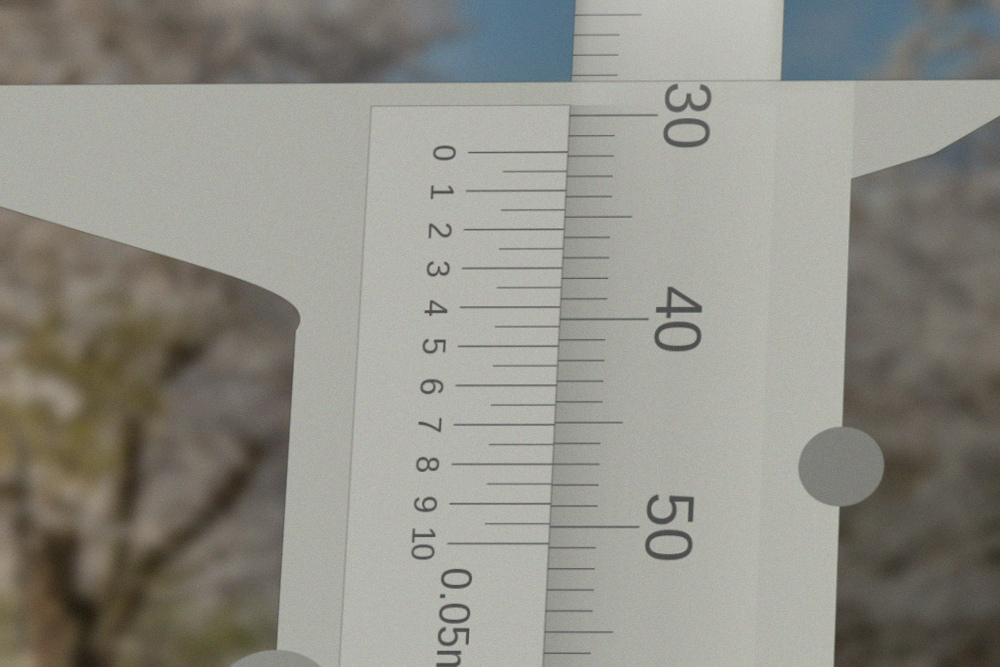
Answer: {"value": 31.8, "unit": "mm"}
